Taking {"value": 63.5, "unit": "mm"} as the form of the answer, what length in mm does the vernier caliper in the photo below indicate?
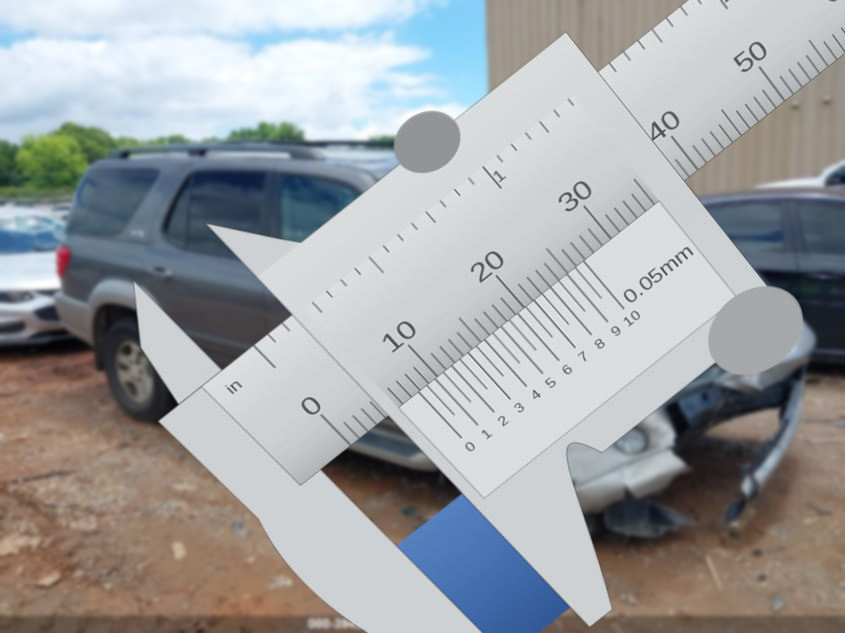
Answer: {"value": 7.8, "unit": "mm"}
